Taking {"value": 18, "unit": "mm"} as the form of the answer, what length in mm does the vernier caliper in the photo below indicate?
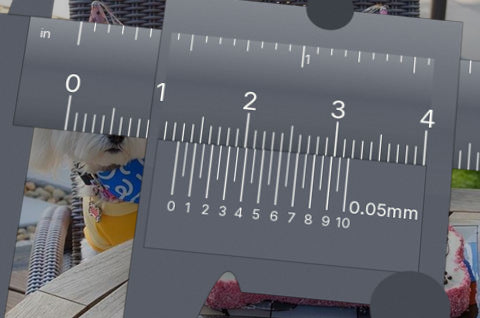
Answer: {"value": 12.6, "unit": "mm"}
